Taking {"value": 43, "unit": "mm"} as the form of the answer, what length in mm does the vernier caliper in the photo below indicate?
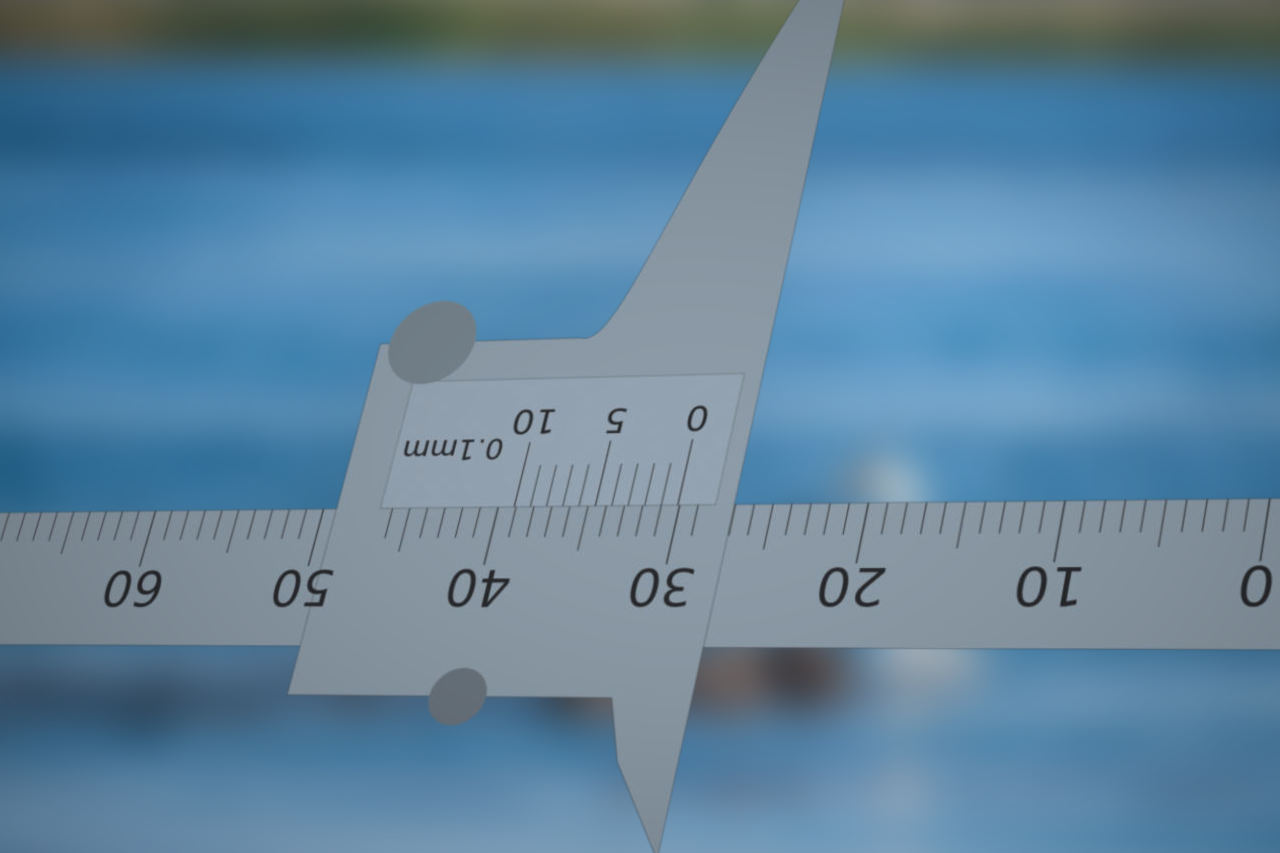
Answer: {"value": 30.1, "unit": "mm"}
